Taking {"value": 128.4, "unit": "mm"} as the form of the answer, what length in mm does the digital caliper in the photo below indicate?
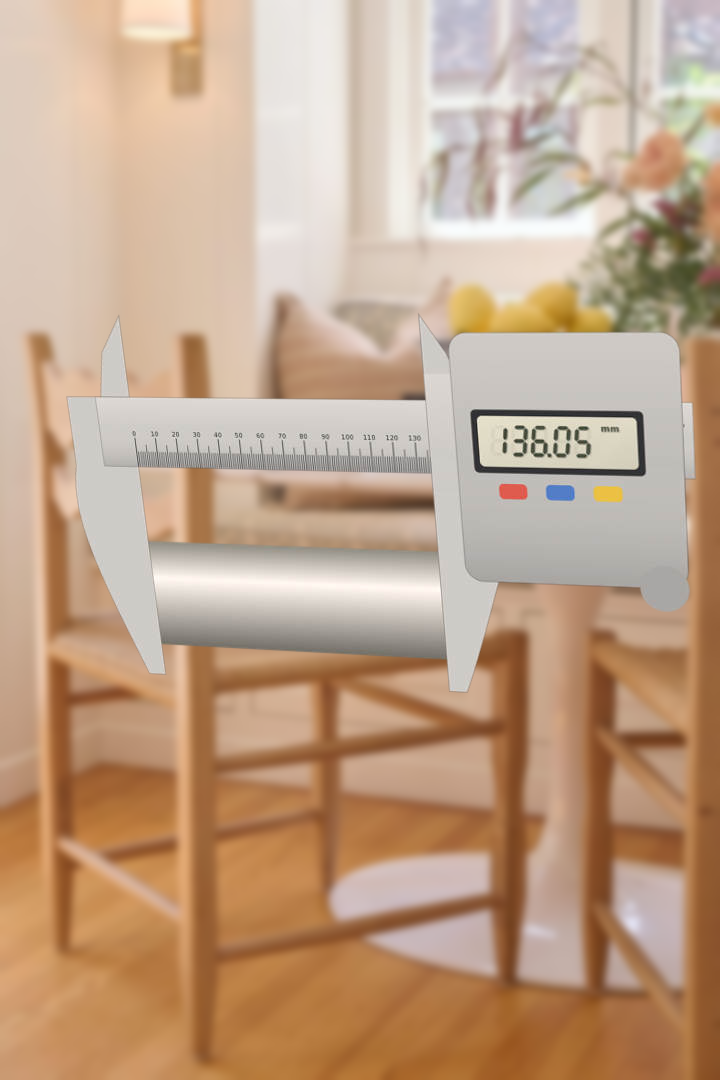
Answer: {"value": 136.05, "unit": "mm"}
